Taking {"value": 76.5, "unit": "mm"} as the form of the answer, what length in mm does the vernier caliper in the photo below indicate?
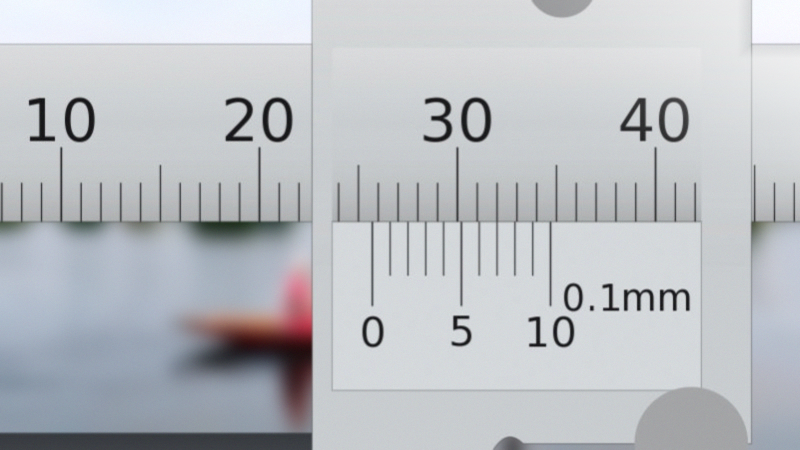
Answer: {"value": 25.7, "unit": "mm"}
